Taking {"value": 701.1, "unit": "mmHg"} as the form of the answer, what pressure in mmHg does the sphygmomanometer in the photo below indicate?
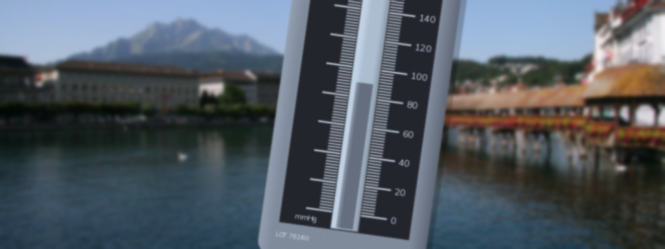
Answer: {"value": 90, "unit": "mmHg"}
